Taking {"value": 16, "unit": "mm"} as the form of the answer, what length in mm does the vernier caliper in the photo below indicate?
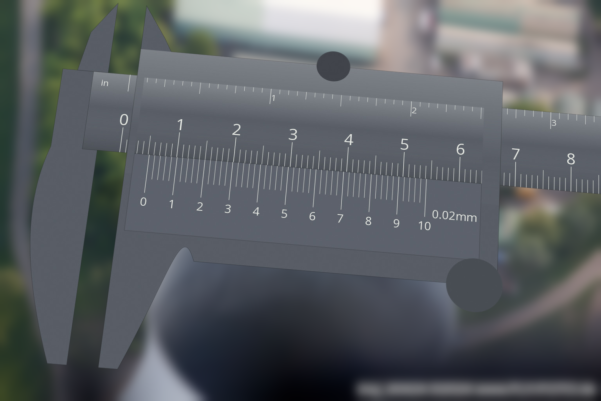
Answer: {"value": 5.2, "unit": "mm"}
